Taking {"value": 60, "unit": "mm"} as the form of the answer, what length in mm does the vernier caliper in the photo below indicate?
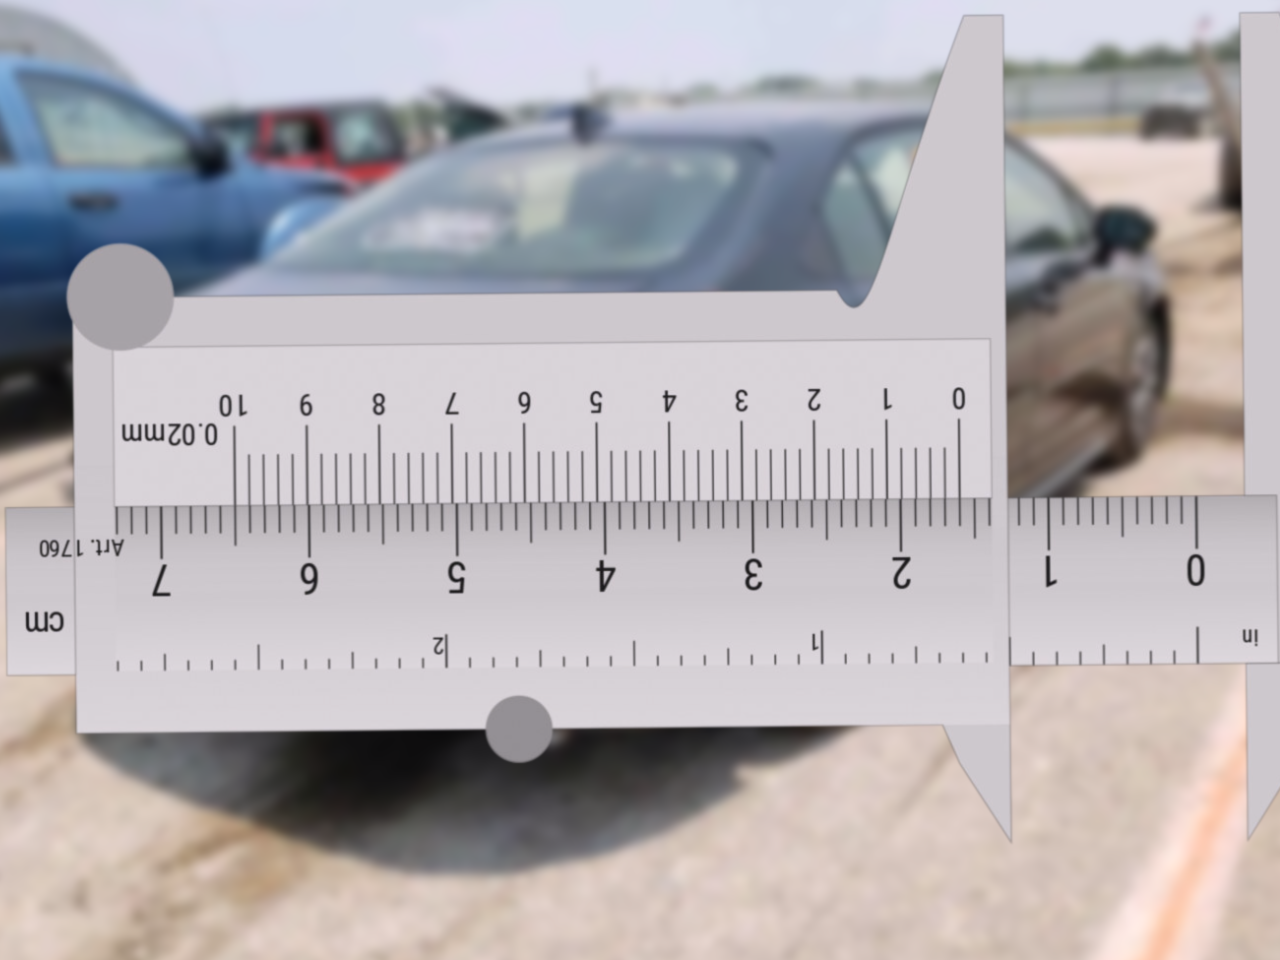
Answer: {"value": 16.0, "unit": "mm"}
